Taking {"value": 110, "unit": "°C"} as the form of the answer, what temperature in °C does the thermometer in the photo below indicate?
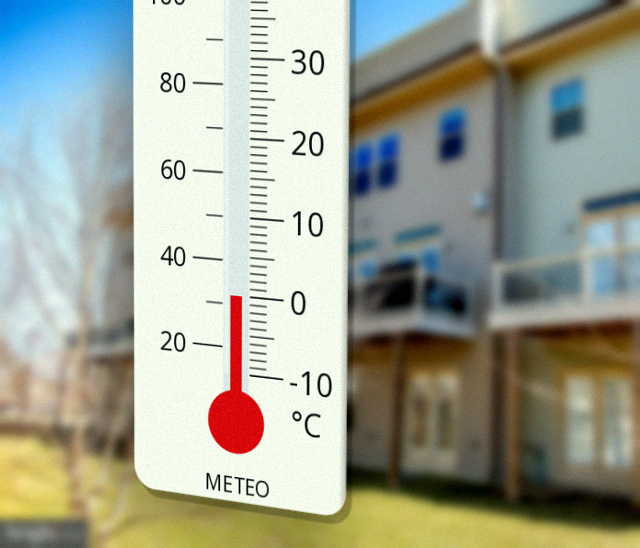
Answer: {"value": 0, "unit": "°C"}
